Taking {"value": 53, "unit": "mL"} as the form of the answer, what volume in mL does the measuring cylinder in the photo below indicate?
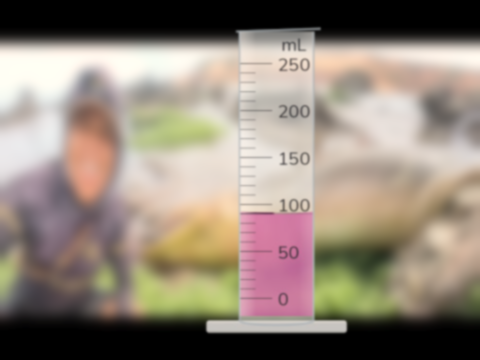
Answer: {"value": 90, "unit": "mL"}
